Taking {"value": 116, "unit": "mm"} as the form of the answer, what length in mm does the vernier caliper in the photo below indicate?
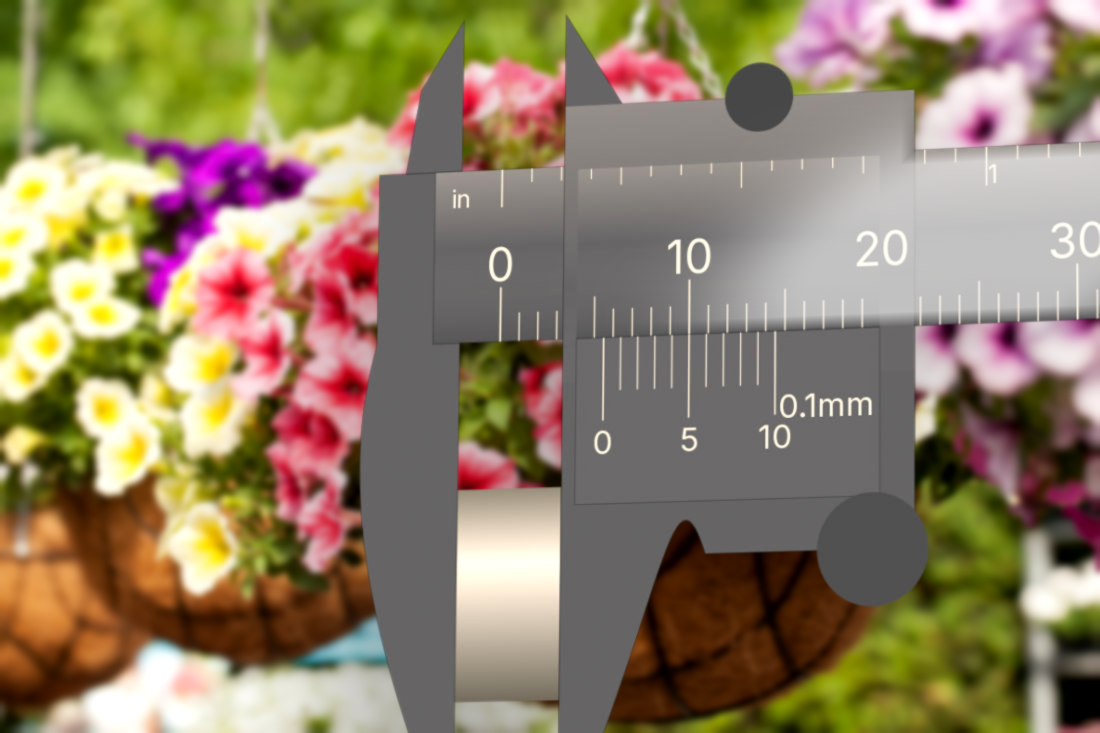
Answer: {"value": 5.5, "unit": "mm"}
